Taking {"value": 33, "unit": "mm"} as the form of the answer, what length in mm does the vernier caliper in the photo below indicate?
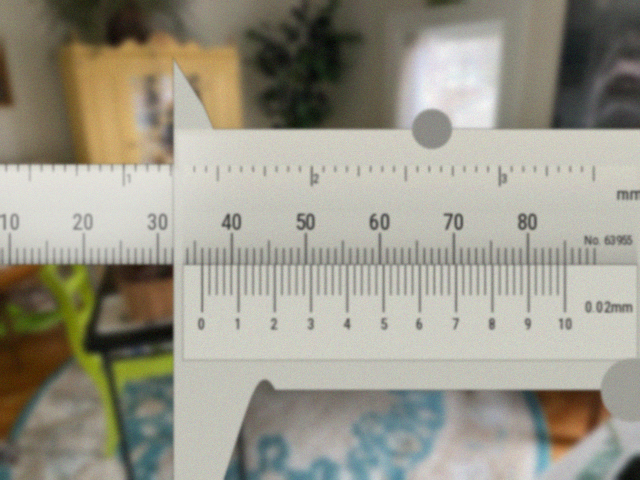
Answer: {"value": 36.0, "unit": "mm"}
